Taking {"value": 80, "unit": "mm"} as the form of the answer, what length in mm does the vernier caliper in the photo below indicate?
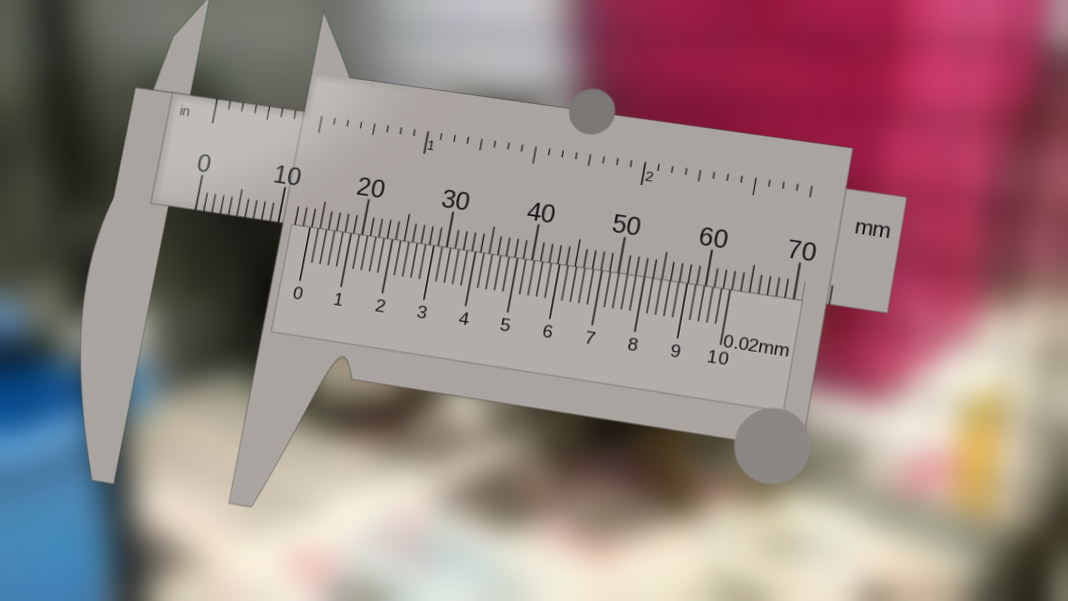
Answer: {"value": 13.8, "unit": "mm"}
